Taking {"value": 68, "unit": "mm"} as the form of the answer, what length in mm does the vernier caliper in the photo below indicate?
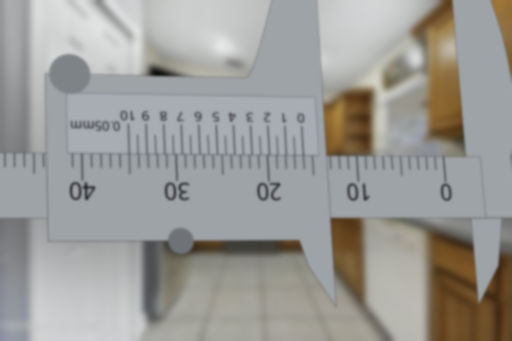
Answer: {"value": 16.0, "unit": "mm"}
